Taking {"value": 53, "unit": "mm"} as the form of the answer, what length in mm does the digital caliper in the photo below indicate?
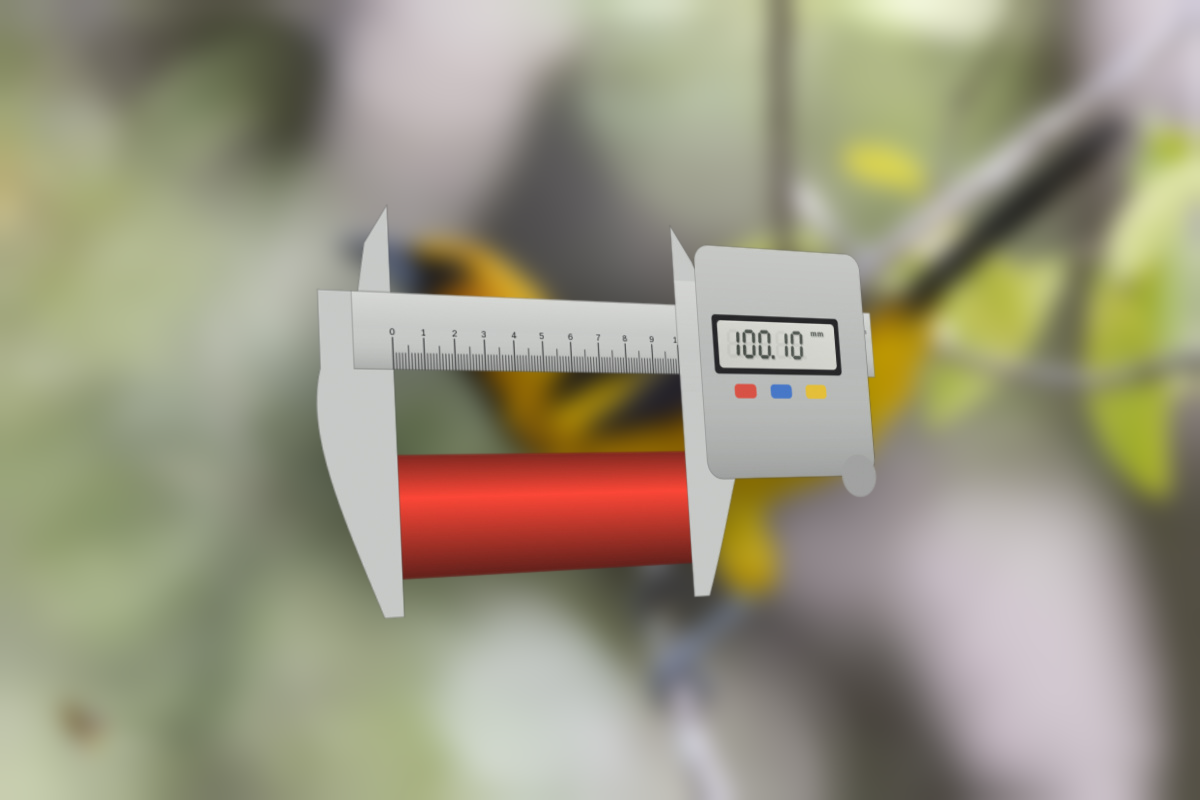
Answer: {"value": 100.10, "unit": "mm"}
